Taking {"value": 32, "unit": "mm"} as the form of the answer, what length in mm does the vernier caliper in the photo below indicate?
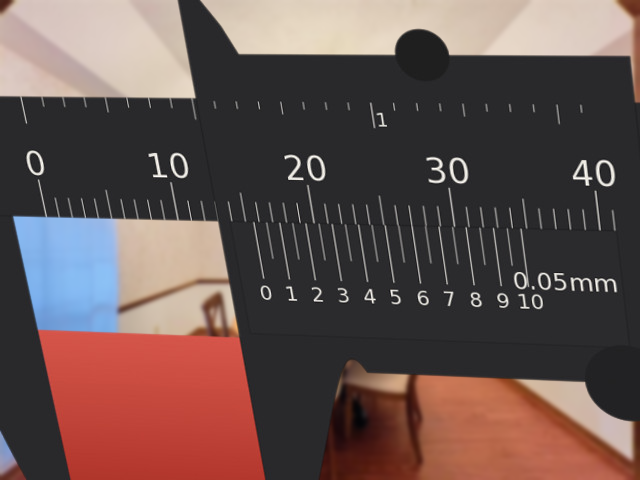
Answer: {"value": 15.6, "unit": "mm"}
